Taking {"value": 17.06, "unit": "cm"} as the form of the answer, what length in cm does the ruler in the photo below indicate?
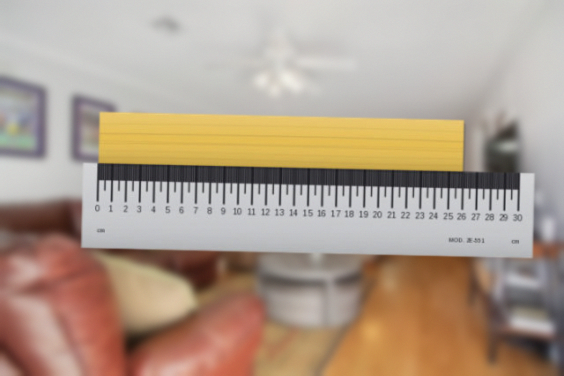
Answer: {"value": 26, "unit": "cm"}
